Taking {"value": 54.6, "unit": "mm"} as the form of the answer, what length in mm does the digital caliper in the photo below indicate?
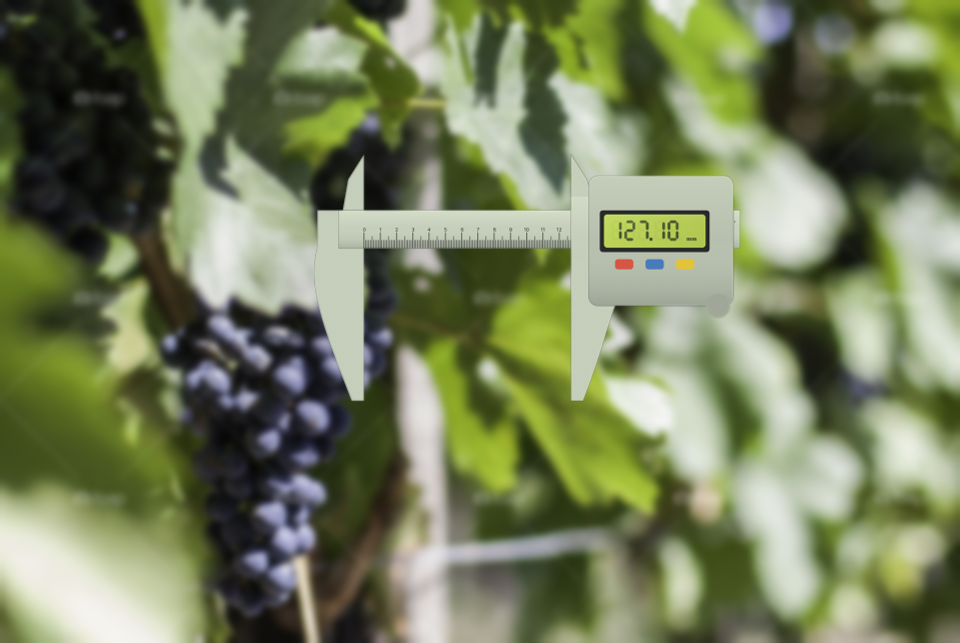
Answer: {"value": 127.10, "unit": "mm"}
